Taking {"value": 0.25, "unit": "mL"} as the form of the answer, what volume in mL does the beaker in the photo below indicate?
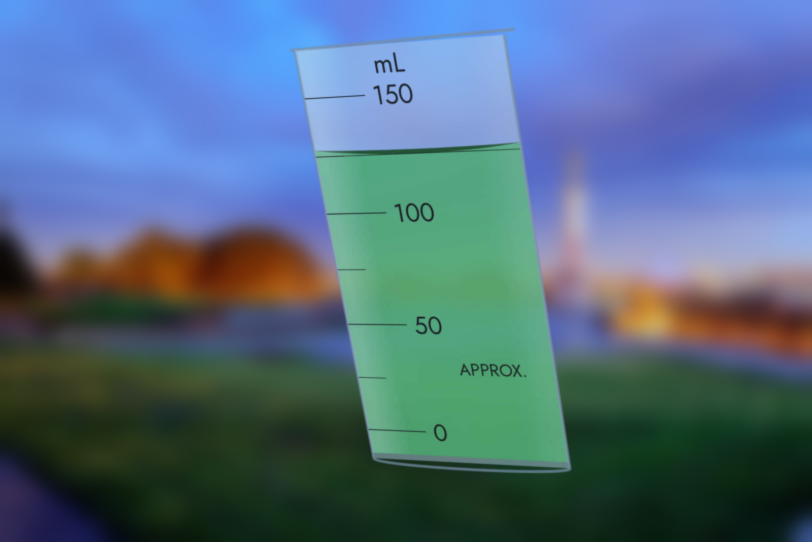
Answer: {"value": 125, "unit": "mL"}
